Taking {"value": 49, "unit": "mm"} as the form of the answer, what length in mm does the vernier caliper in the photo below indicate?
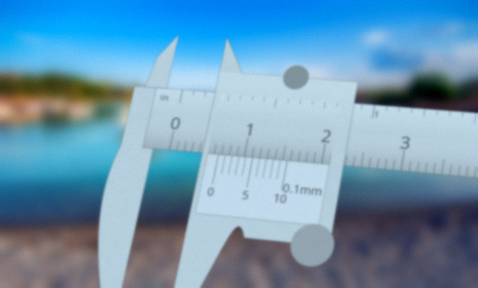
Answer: {"value": 6.6, "unit": "mm"}
